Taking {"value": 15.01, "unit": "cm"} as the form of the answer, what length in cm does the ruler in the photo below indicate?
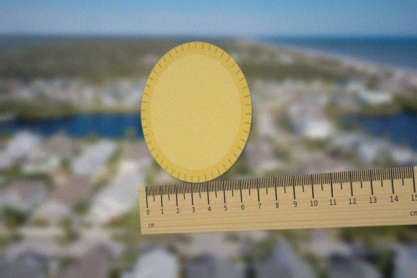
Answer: {"value": 7, "unit": "cm"}
